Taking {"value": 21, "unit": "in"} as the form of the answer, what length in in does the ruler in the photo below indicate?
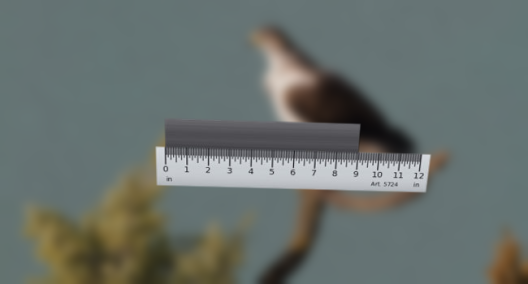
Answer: {"value": 9, "unit": "in"}
